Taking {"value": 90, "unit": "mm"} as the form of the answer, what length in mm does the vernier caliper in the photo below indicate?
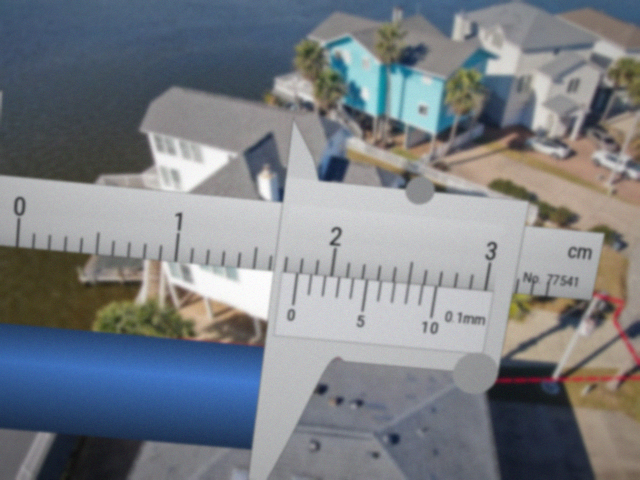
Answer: {"value": 17.8, "unit": "mm"}
